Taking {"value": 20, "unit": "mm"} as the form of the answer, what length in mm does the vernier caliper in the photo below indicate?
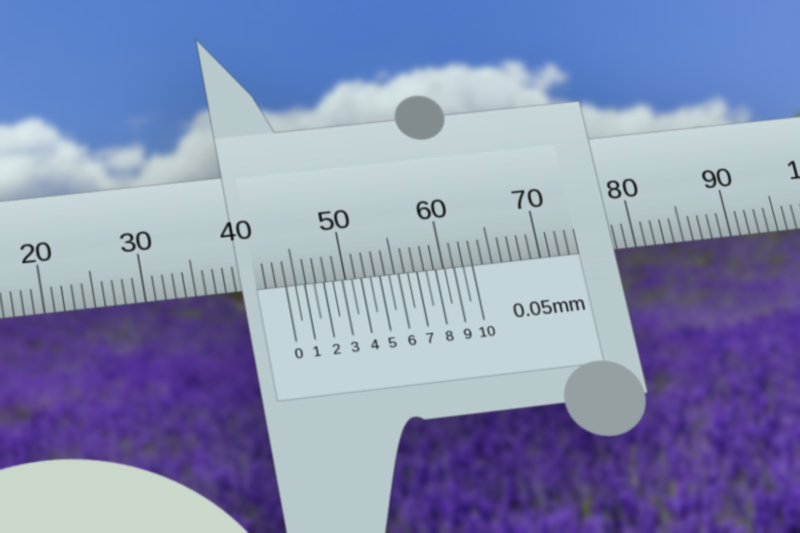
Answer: {"value": 44.0, "unit": "mm"}
